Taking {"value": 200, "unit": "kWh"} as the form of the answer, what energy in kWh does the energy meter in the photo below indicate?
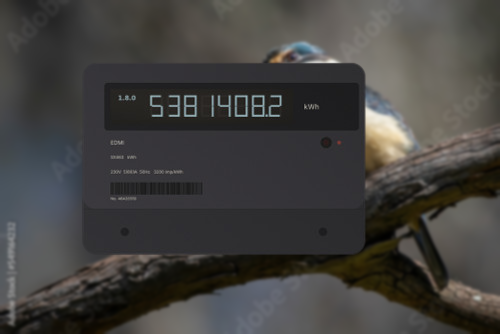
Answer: {"value": 5381408.2, "unit": "kWh"}
